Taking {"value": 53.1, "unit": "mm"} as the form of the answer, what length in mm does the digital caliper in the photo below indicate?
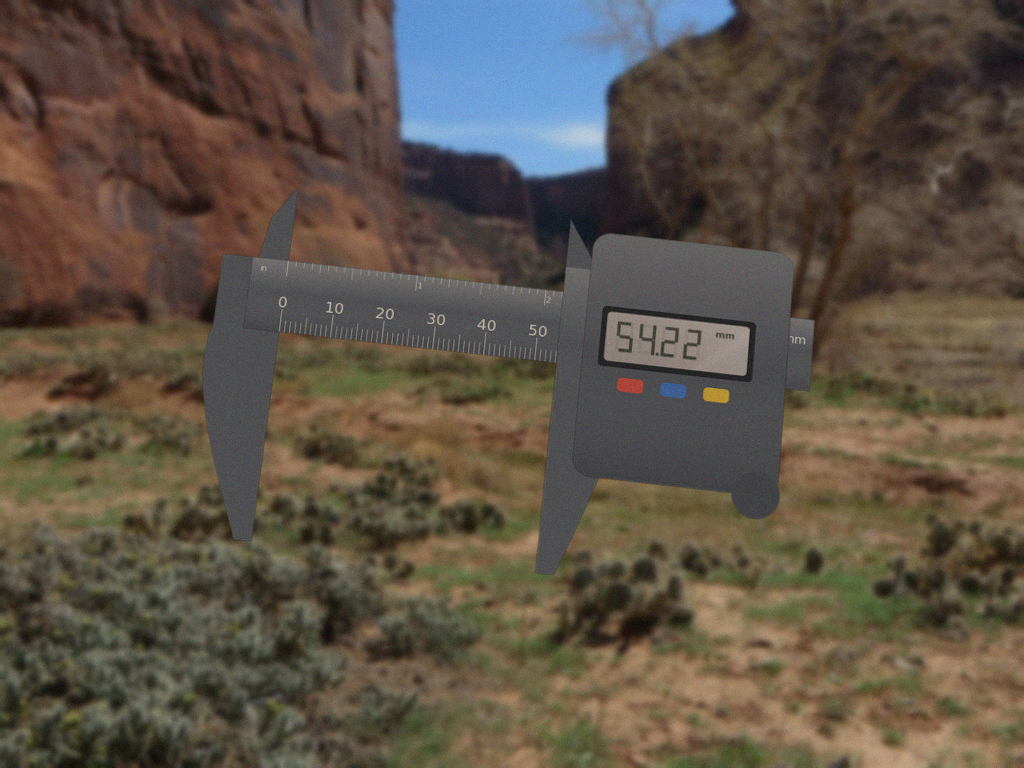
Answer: {"value": 54.22, "unit": "mm"}
